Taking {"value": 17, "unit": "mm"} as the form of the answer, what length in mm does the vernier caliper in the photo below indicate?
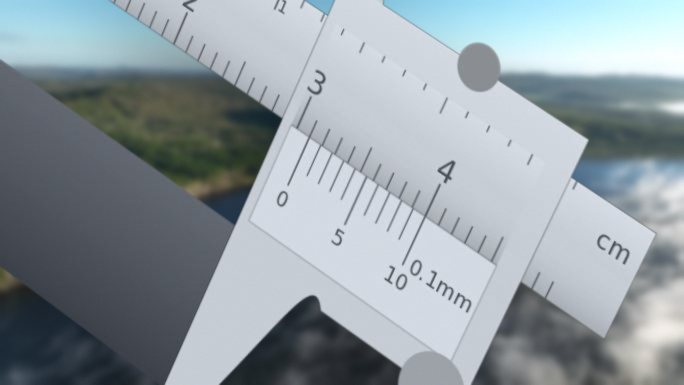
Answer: {"value": 31.0, "unit": "mm"}
